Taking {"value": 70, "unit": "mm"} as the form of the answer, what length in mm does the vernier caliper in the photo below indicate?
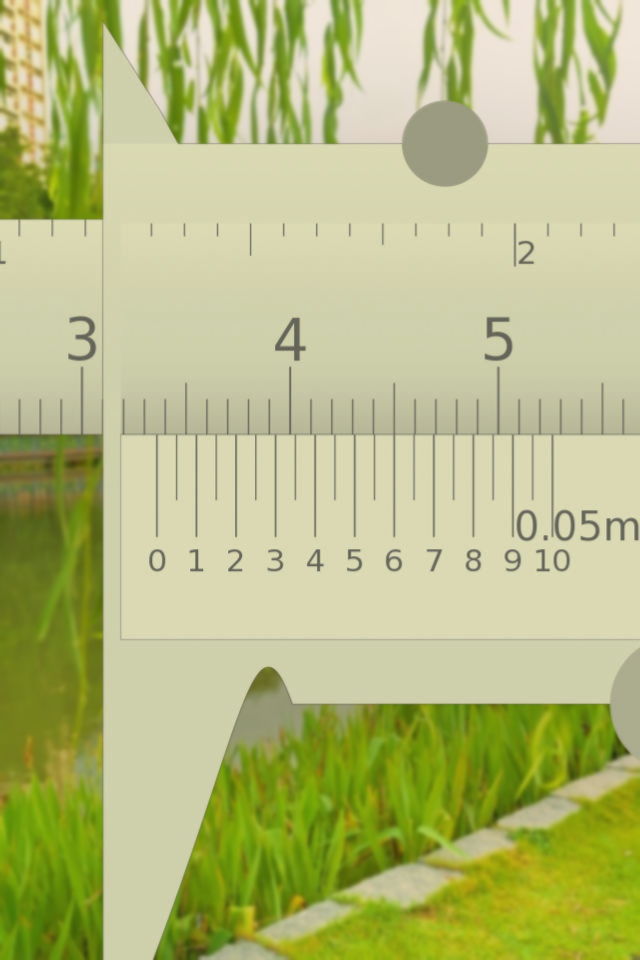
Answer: {"value": 33.6, "unit": "mm"}
